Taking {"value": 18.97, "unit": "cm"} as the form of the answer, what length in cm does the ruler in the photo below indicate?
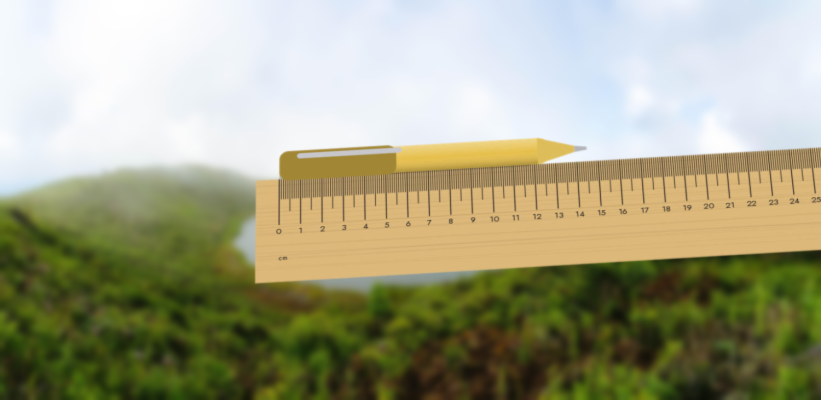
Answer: {"value": 14.5, "unit": "cm"}
